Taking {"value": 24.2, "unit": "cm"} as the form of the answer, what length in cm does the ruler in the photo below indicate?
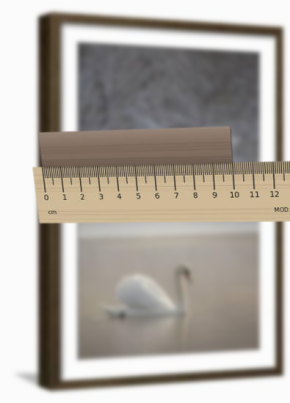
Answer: {"value": 10, "unit": "cm"}
